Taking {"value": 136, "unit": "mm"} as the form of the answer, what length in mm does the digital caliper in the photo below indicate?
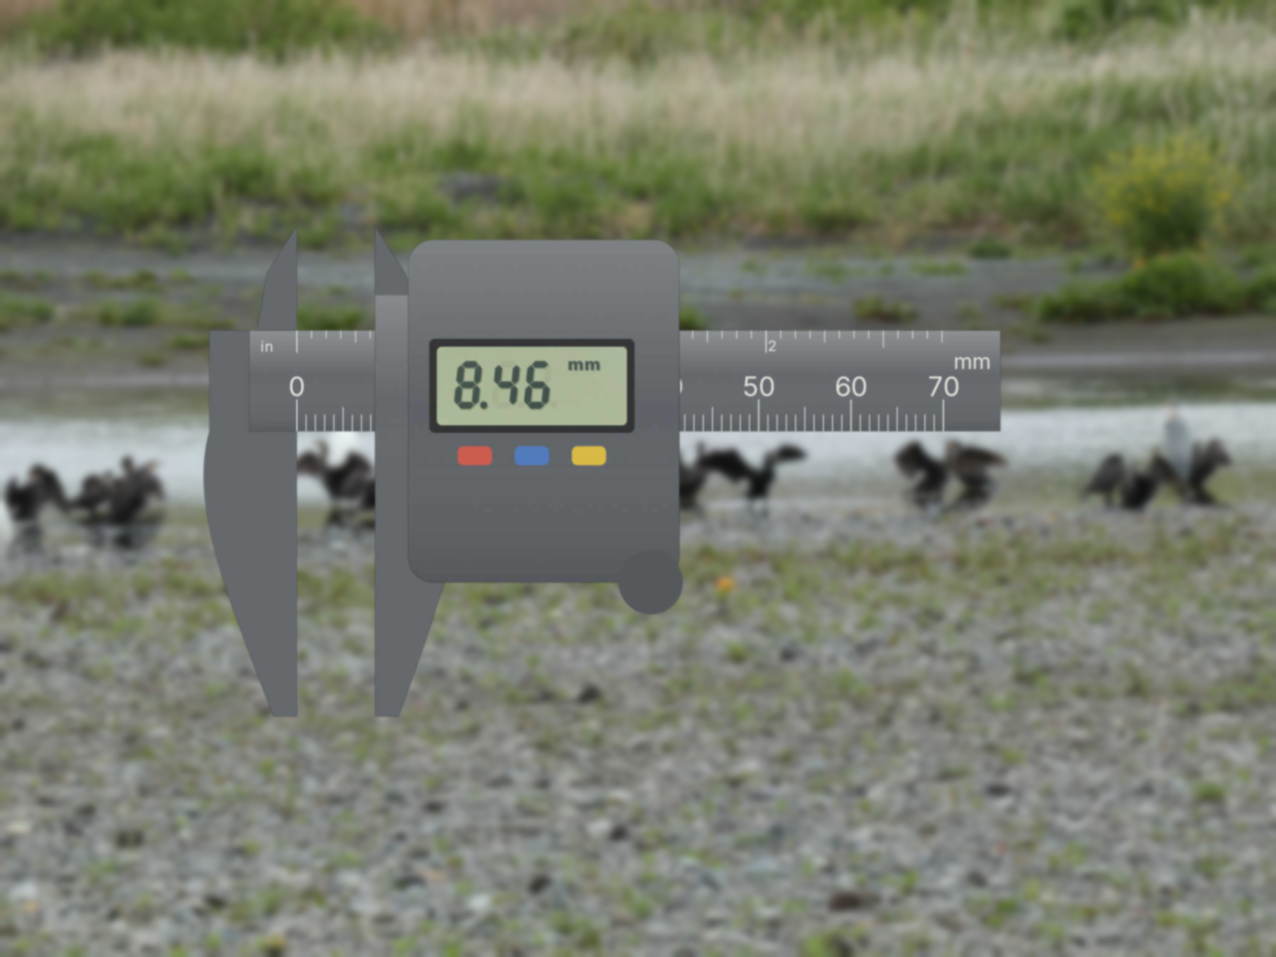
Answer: {"value": 8.46, "unit": "mm"}
